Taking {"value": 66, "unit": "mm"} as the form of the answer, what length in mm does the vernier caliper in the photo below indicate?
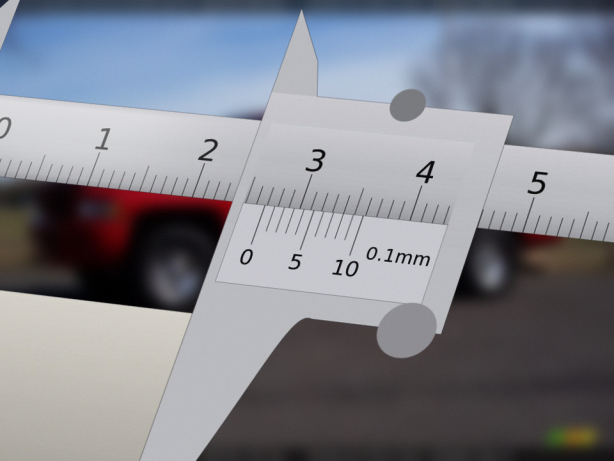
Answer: {"value": 26.8, "unit": "mm"}
